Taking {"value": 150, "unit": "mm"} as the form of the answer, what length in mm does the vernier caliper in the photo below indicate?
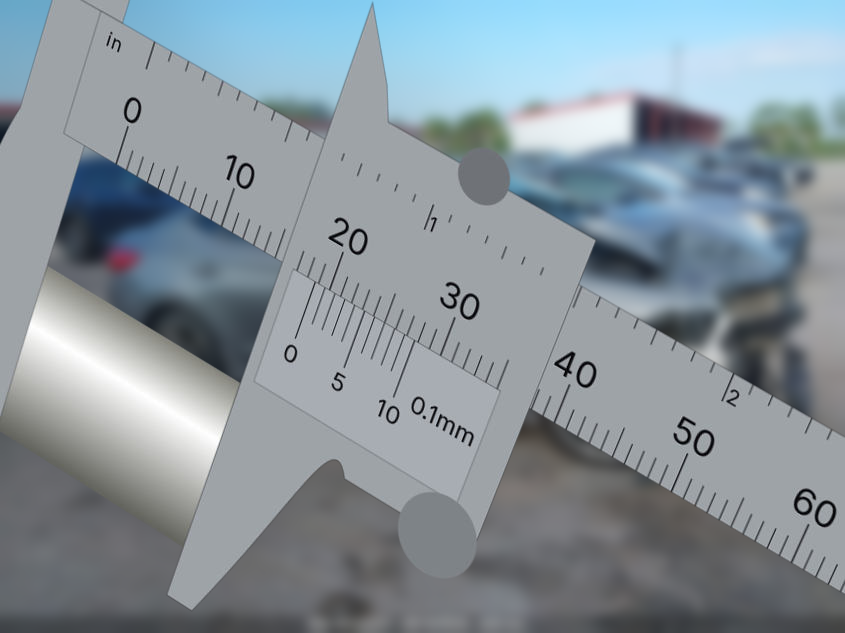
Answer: {"value": 18.7, "unit": "mm"}
